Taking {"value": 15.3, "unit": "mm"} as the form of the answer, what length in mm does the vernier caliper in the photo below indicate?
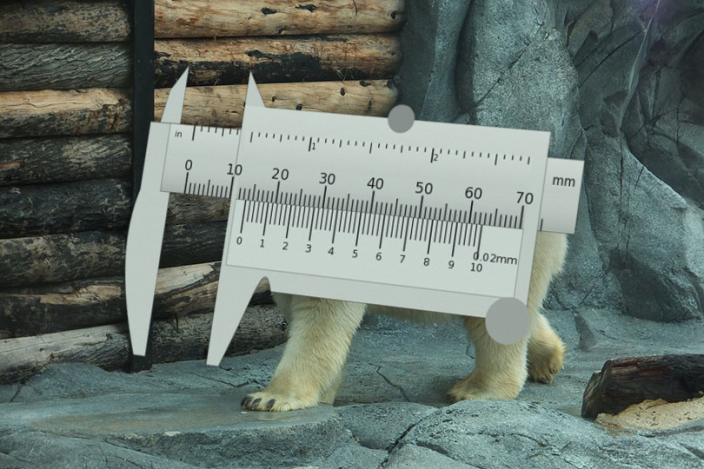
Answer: {"value": 13.5, "unit": "mm"}
